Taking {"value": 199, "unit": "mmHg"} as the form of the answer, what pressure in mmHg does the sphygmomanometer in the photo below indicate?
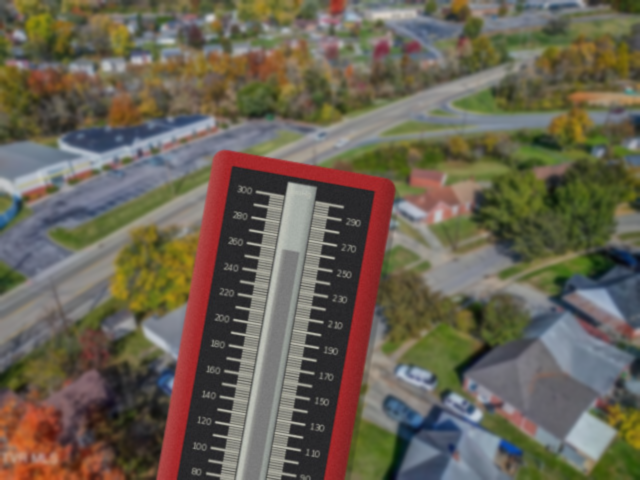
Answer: {"value": 260, "unit": "mmHg"}
